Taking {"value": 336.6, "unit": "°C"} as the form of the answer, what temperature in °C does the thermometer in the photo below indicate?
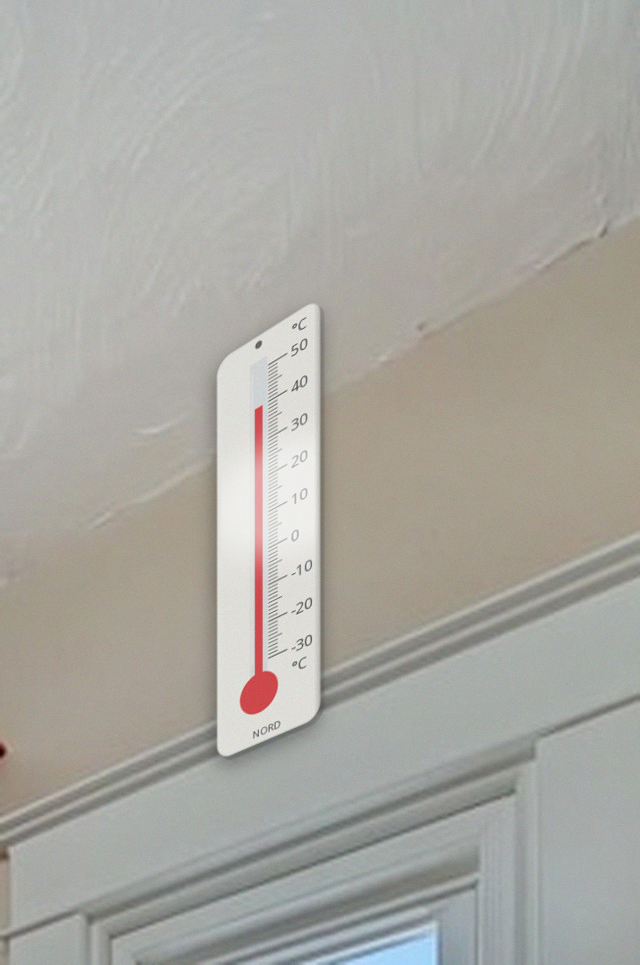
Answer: {"value": 40, "unit": "°C"}
